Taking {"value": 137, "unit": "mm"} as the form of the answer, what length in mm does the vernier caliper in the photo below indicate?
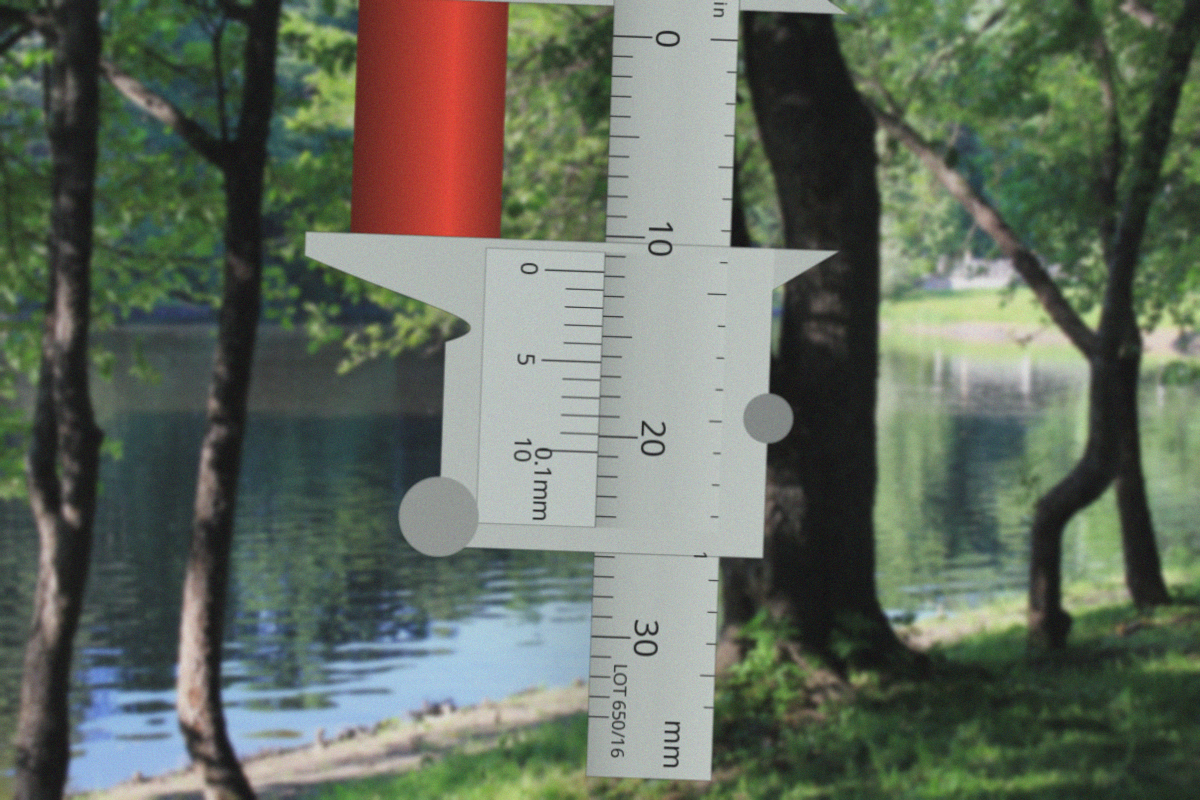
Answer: {"value": 11.8, "unit": "mm"}
